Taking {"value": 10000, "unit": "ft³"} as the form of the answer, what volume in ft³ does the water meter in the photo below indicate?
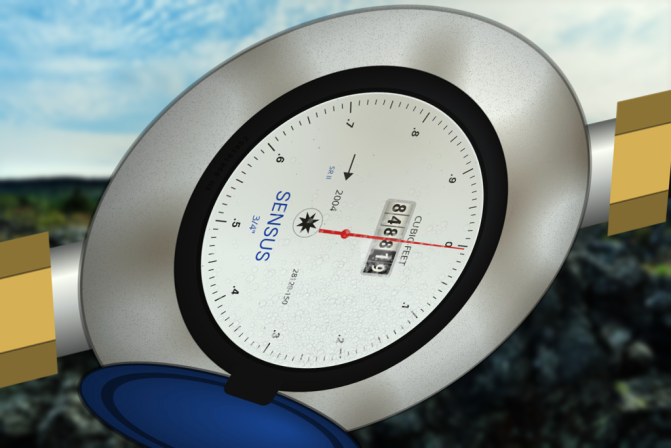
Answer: {"value": 848819.00, "unit": "ft³"}
